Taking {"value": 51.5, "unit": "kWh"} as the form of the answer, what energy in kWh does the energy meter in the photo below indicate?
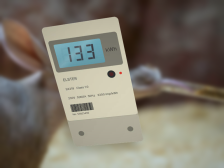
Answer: {"value": 133, "unit": "kWh"}
